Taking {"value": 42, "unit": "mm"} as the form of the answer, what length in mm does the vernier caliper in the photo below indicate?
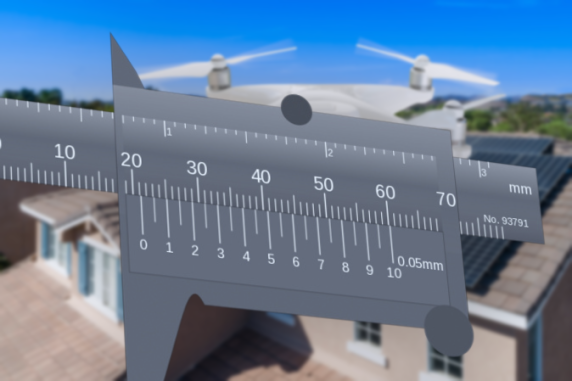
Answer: {"value": 21.2, "unit": "mm"}
